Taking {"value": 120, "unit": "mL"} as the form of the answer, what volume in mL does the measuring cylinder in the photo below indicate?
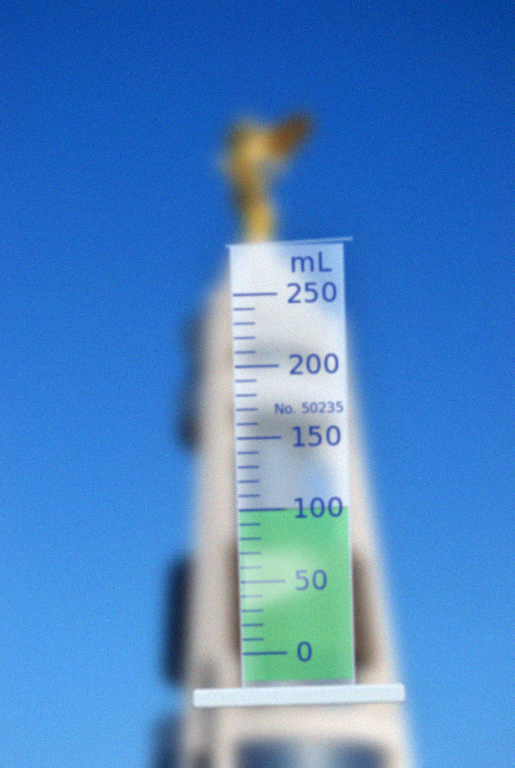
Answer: {"value": 100, "unit": "mL"}
